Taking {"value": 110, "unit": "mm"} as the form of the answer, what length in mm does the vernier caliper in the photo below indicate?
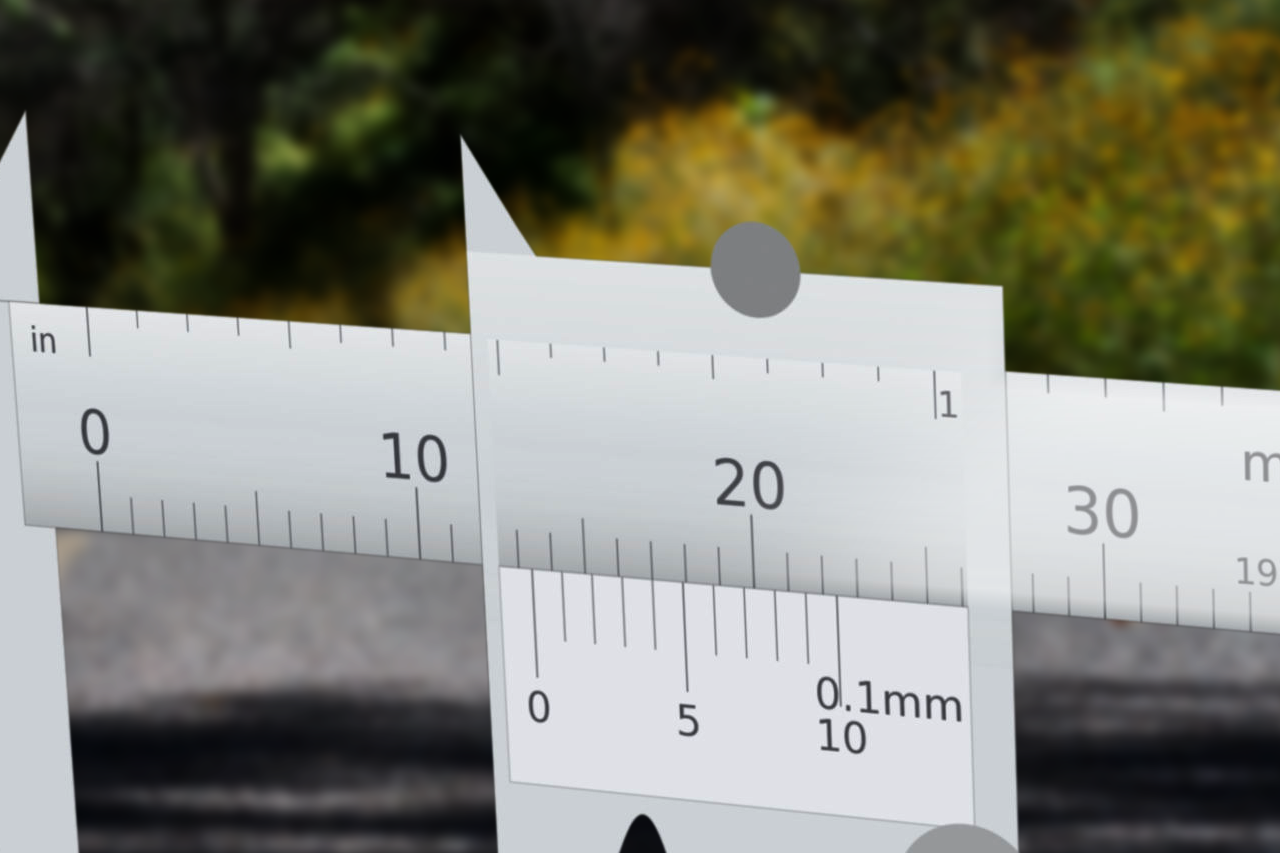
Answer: {"value": 13.4, "unit": "mm"}
